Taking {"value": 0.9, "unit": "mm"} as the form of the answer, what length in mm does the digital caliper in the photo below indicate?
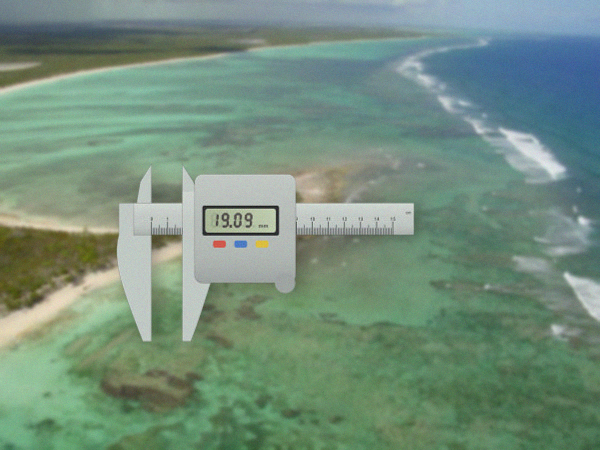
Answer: {"value": 19.09, "unit": "mm"}
